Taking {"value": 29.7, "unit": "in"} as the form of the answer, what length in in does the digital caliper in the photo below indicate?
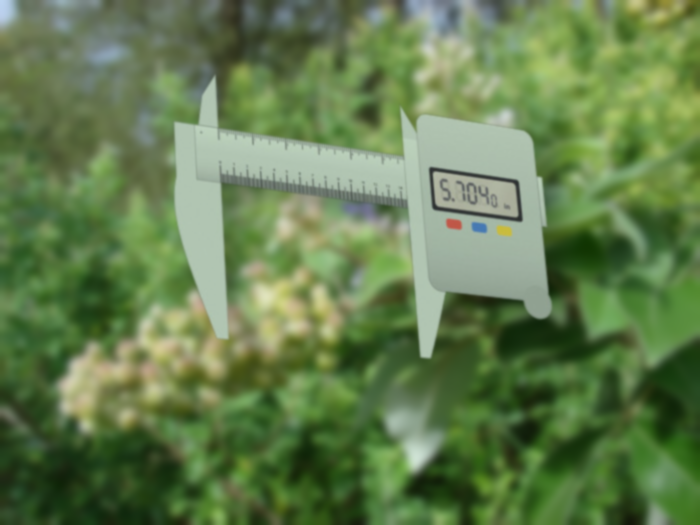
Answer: {"value": 5.7040, "unit": "in"}
